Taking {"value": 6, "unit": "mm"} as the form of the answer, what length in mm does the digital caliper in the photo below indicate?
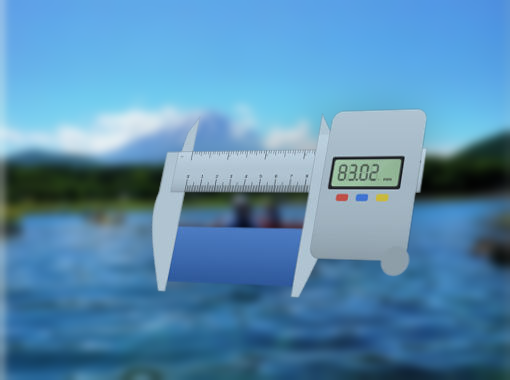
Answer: {"value": 83.02, "unit": "mm"}
